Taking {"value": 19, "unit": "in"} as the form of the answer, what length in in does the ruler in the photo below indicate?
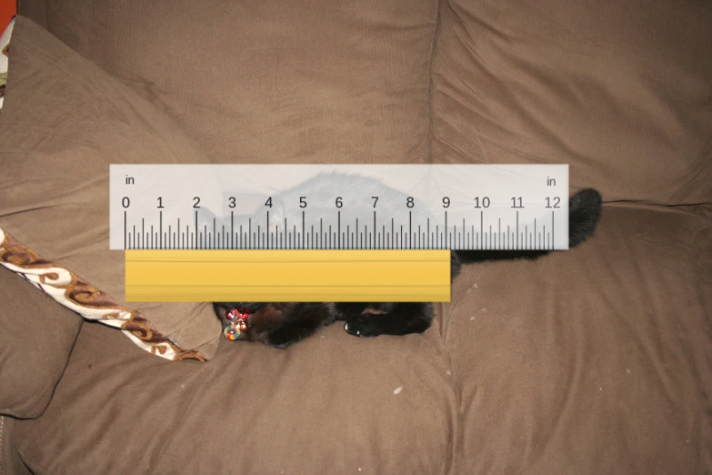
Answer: {"value": 9.125, "unit": "in"}
